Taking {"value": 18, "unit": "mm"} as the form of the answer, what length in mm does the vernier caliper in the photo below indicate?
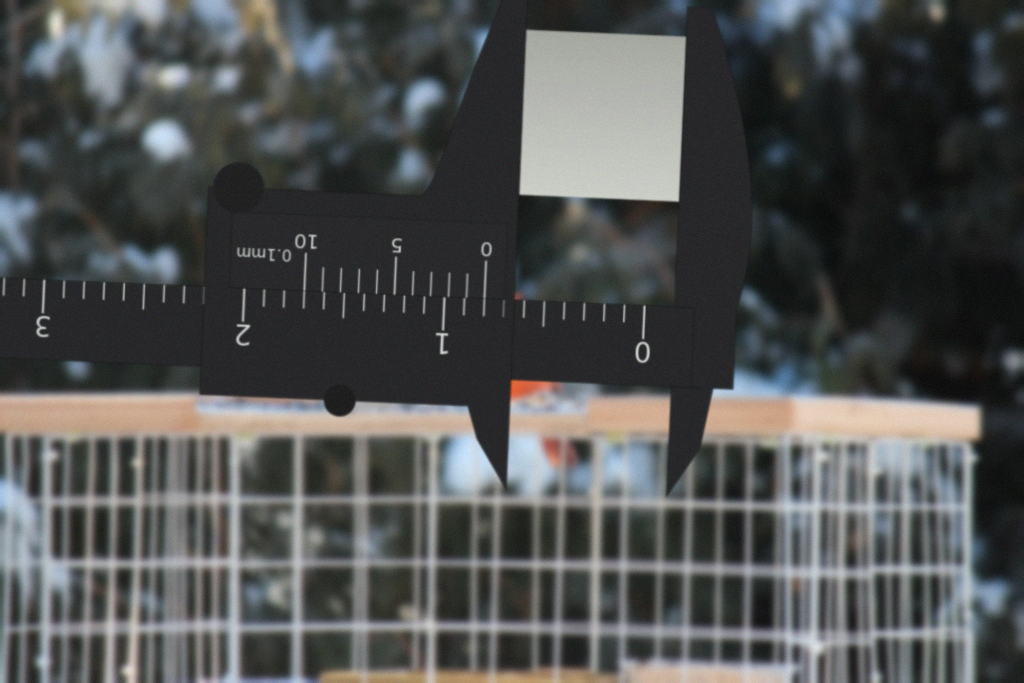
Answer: {"value": 8.0, "unit": "mm"}
